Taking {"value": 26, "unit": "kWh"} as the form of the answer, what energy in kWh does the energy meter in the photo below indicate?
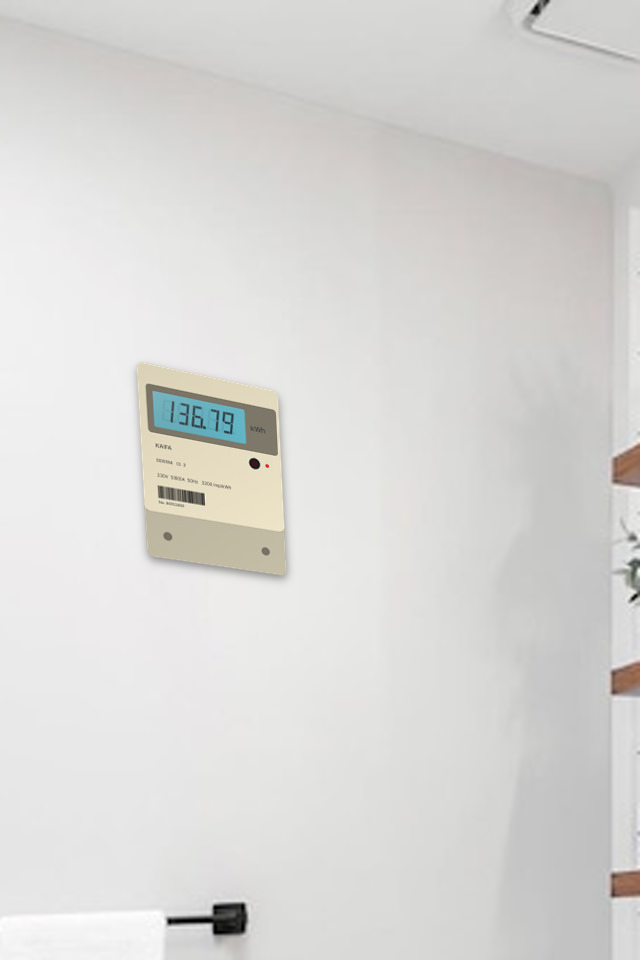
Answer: {"value": 136.79, "unit": "kWh"}
